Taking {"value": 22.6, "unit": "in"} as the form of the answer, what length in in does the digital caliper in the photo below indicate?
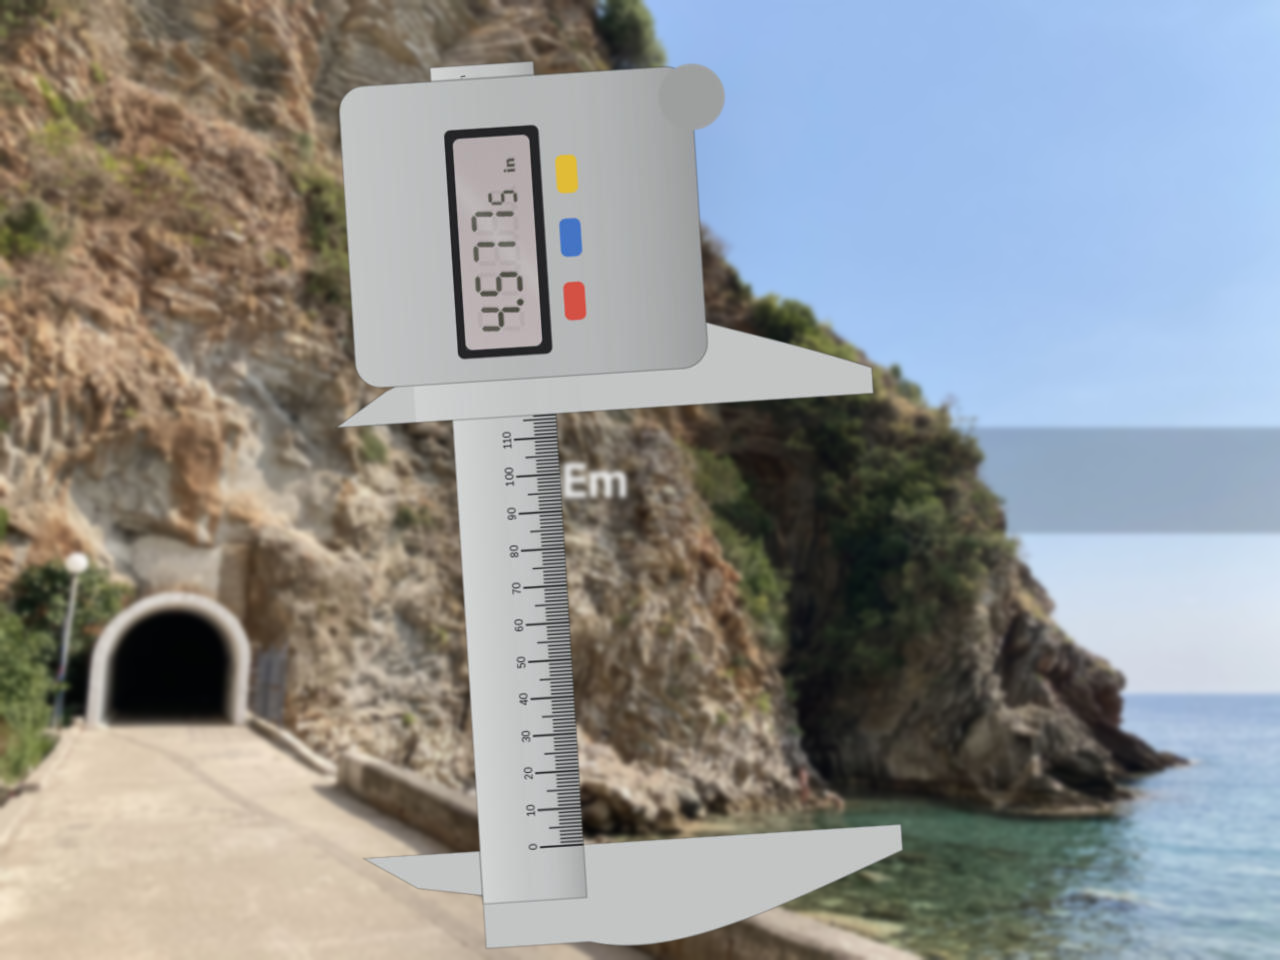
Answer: {"value": 4.5775, "unit": "in"}
